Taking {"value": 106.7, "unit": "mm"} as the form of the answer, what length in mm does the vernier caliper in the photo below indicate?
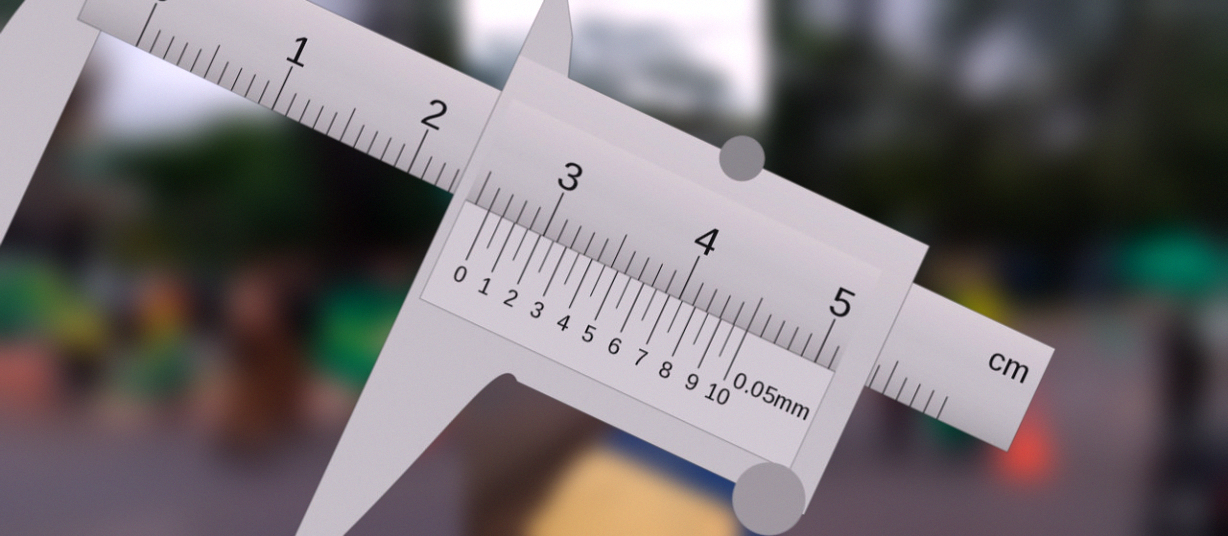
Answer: {"value": 26.0, "unit": "mm"}
